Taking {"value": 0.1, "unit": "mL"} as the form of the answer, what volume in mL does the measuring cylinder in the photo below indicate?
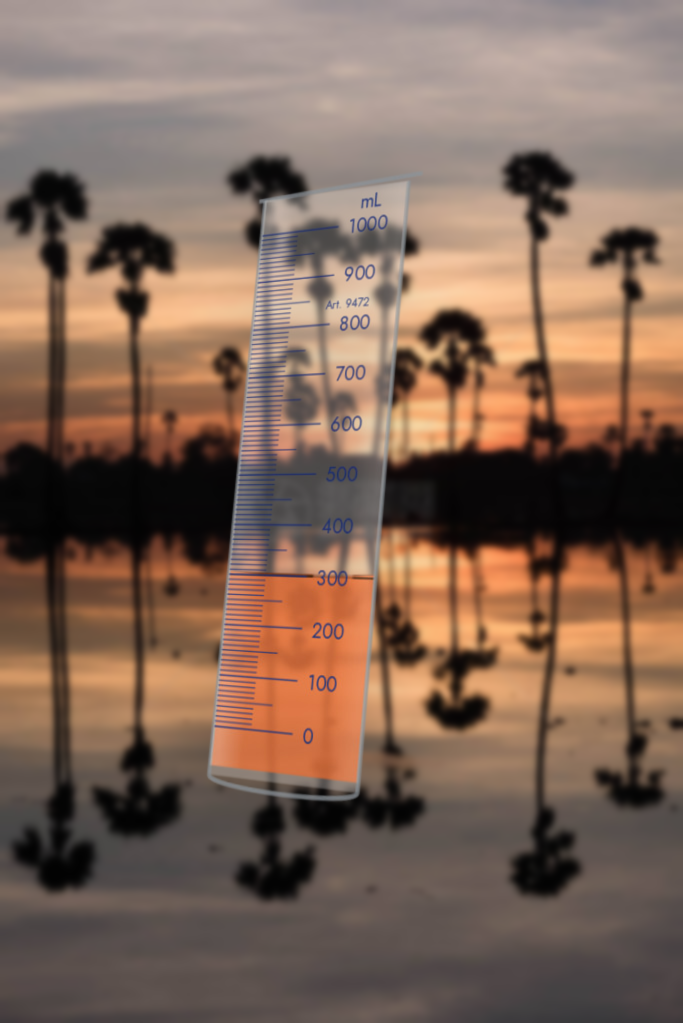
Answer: {"value": 300, "unit": "mL"}
